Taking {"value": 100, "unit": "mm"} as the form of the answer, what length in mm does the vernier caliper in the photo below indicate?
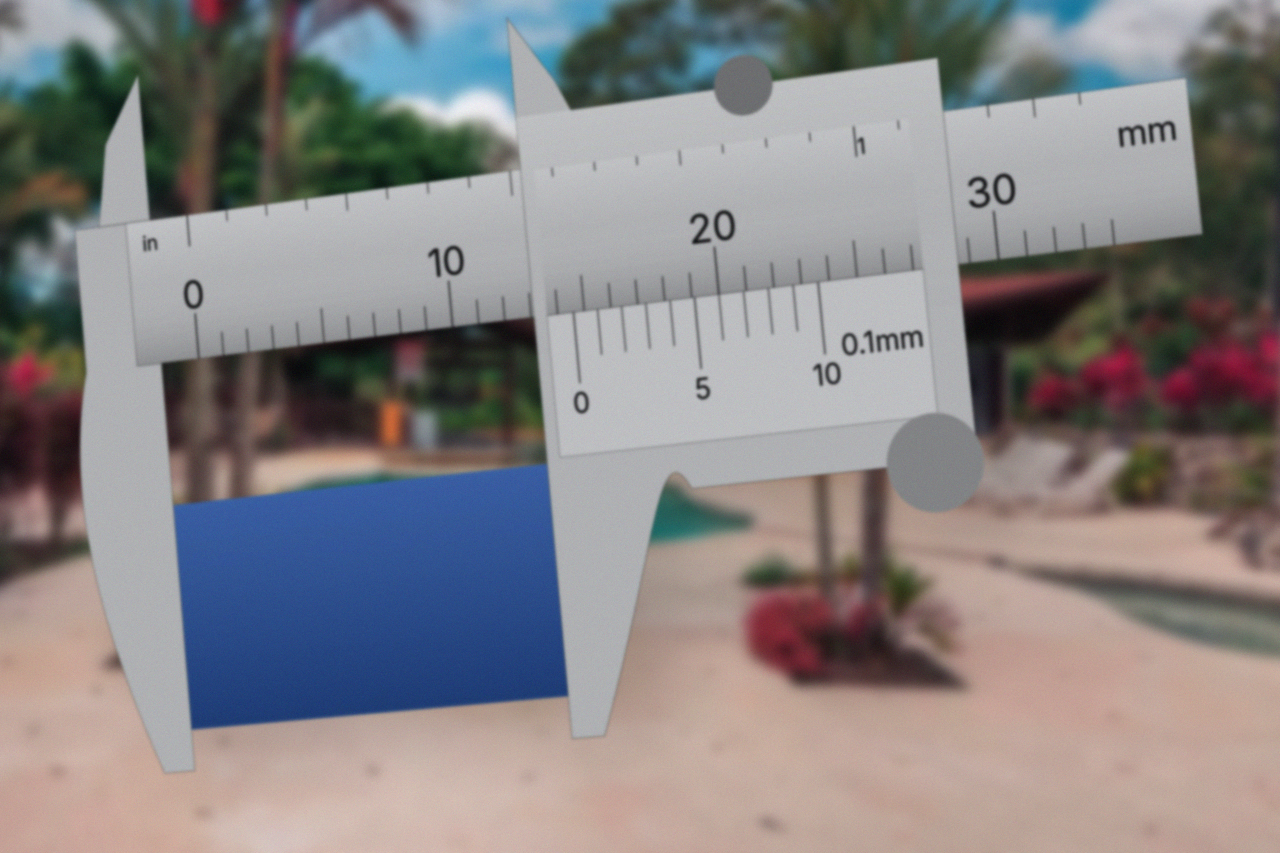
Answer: {"value": 14.6, "unit": "mm"}
